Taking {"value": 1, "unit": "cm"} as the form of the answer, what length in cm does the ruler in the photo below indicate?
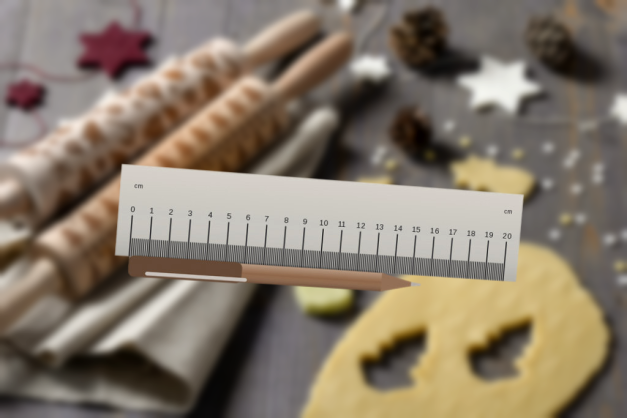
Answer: {"value": 15.5, "unit": "cm"}
